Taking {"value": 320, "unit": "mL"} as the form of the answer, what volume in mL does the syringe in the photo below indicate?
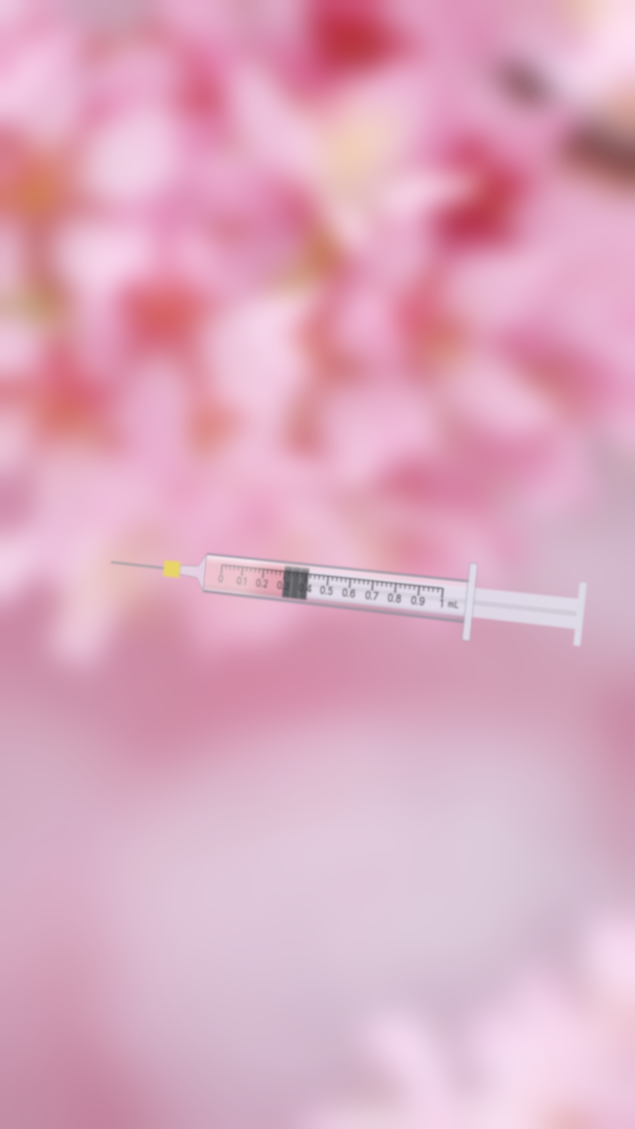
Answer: {"value": 0.3, "unit": "mL"}
